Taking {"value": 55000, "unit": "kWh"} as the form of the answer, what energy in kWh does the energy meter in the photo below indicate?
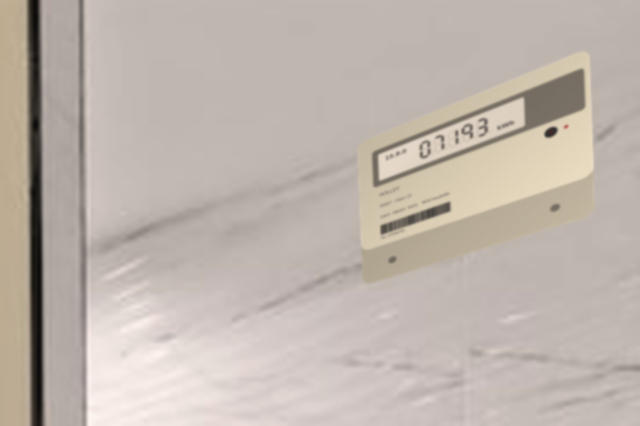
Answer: {"value": 7193, "unit": "kWh"}
